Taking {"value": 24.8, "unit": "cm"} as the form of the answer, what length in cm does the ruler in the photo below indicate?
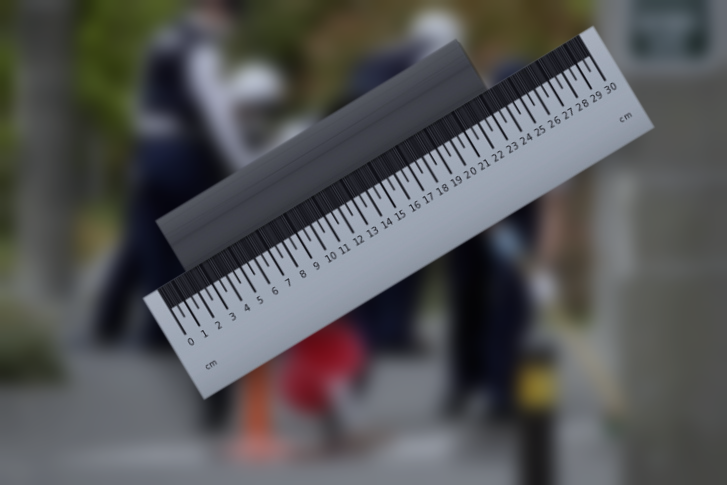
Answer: {"value": 21.5, "unit": "cm"}
